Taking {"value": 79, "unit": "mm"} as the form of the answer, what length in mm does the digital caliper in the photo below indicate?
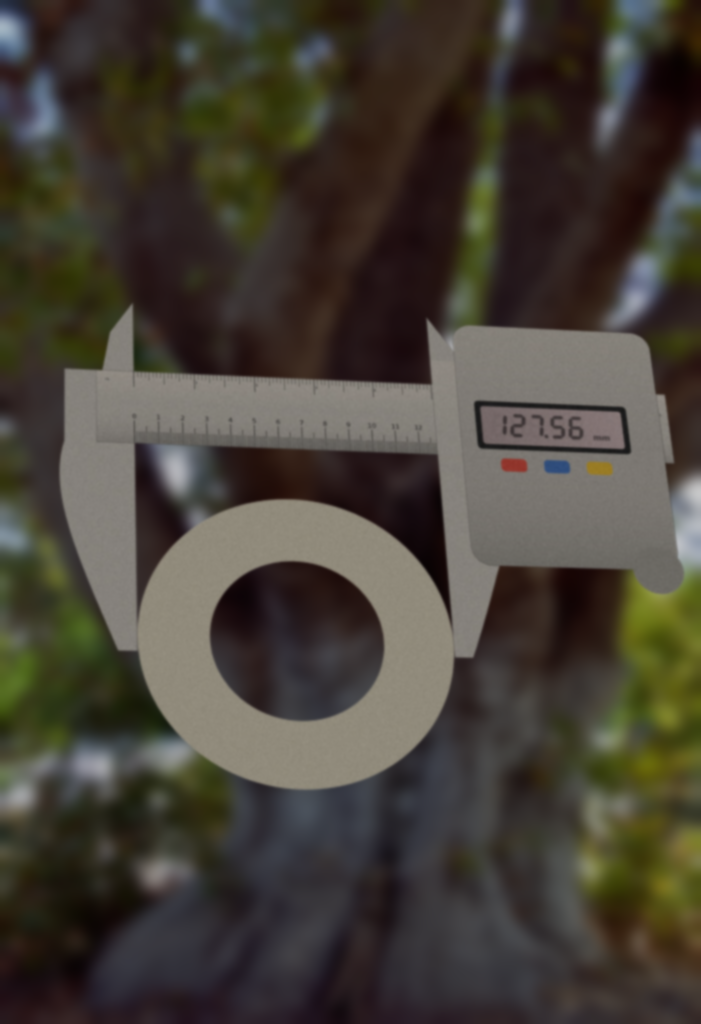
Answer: {"value": 127.56, "unit": "mm"}
